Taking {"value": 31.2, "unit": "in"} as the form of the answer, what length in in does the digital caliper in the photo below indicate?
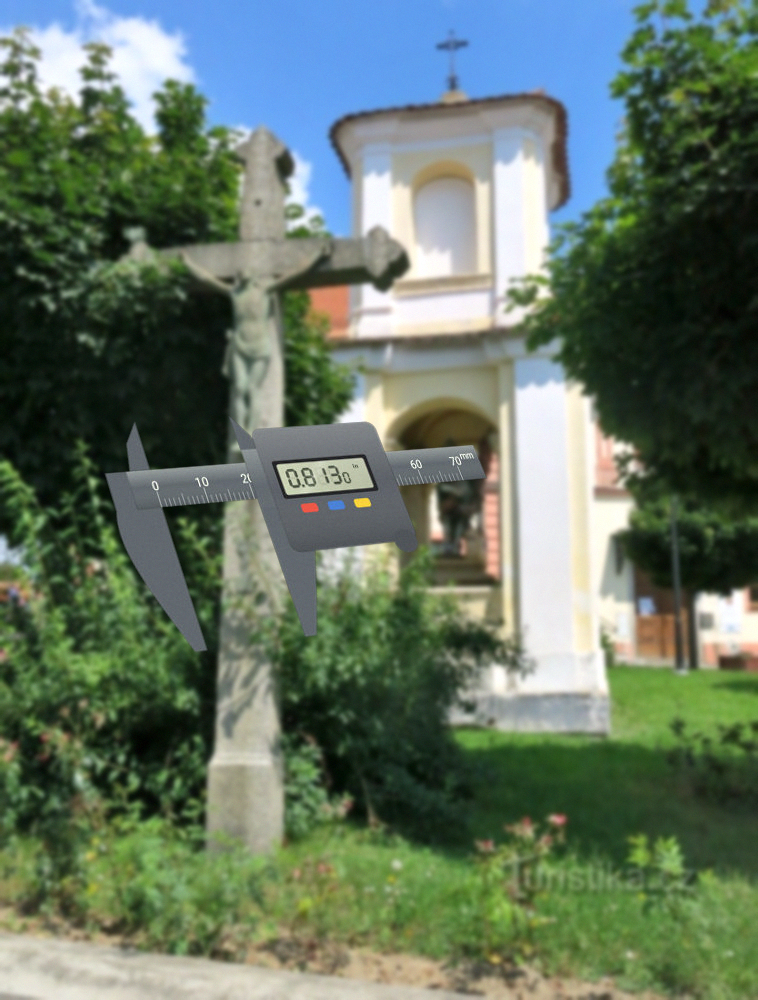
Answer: {"value": 0.8130, "unit": "in"}
